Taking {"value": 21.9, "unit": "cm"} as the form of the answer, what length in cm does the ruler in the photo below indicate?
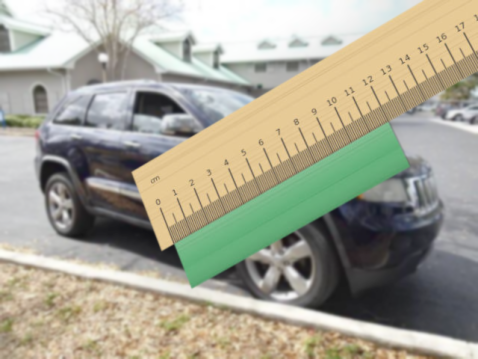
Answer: {"value": 12, "unit": "cm"}
